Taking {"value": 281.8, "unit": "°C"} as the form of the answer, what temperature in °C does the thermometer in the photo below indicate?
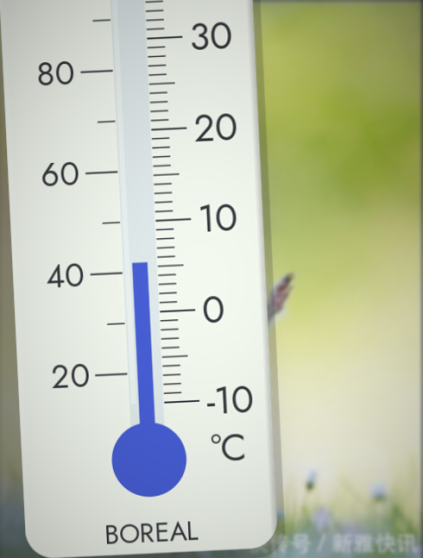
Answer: {"value": 5.5, "unit": "°C"}
